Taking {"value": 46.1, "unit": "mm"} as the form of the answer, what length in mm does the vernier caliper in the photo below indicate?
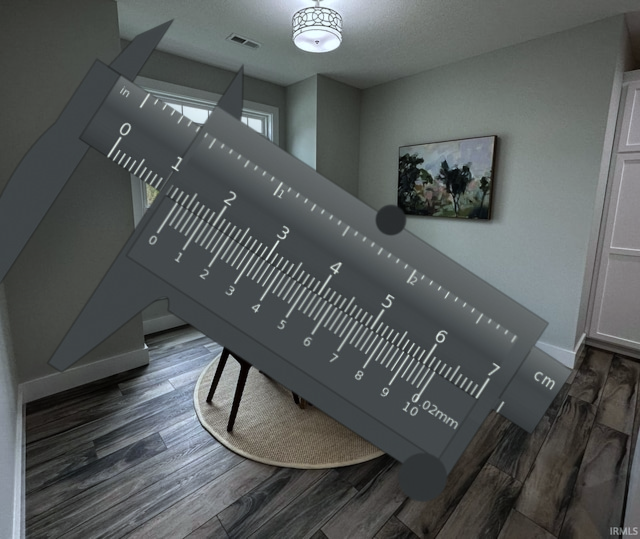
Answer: {"value": 13.2, "unit": "mm"}
